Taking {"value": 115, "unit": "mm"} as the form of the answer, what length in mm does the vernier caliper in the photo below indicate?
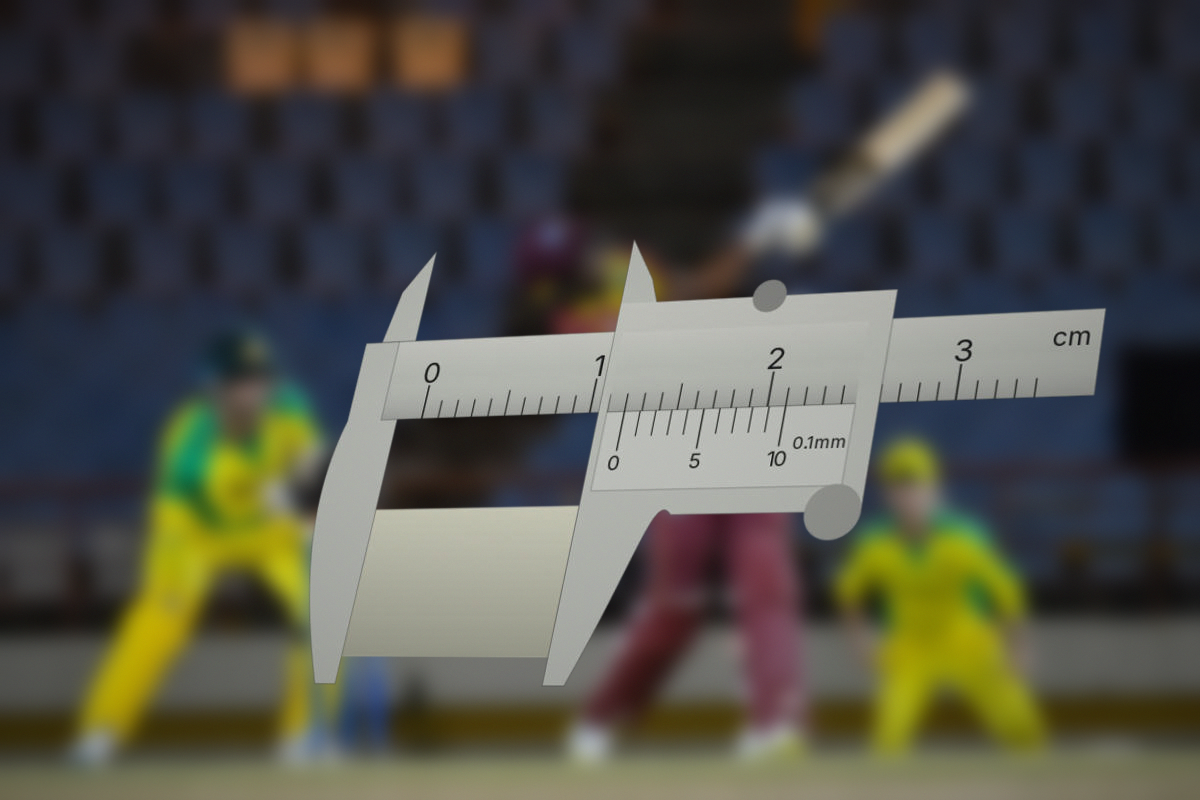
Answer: {"value": 12.0, "unit": "mm"}
